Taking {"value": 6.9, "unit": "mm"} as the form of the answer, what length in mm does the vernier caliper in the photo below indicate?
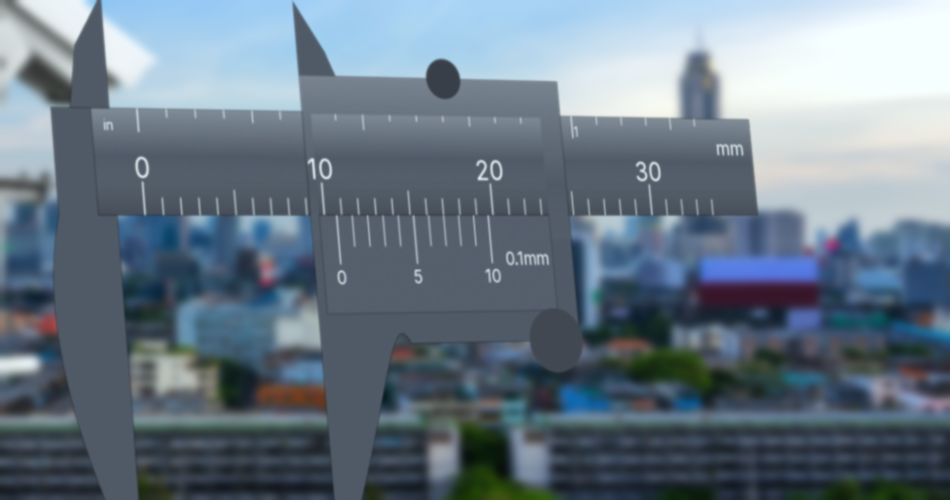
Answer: {"value": 10.7, "unit": "mm"}
